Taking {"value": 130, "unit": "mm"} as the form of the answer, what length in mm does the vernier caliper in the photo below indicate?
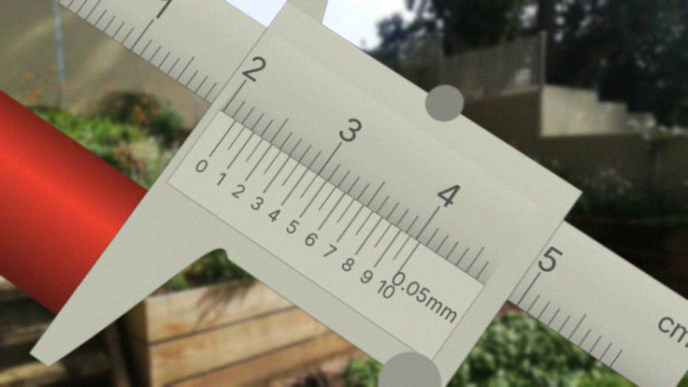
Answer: {"value": 21.4, "unit": "mm"}
